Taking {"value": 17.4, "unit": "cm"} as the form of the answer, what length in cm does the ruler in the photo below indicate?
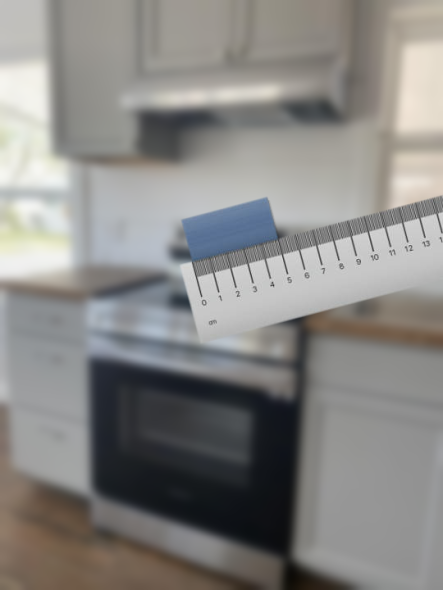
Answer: {"value": 5, "unit": "cm"}
